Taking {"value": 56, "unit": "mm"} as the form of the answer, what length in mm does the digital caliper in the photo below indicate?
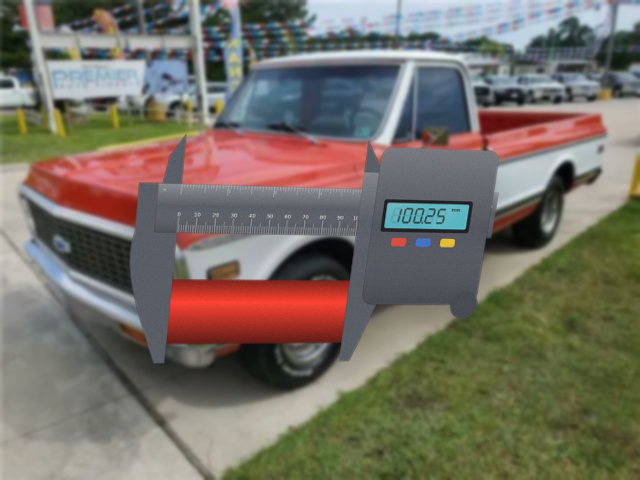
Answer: {"value": 100.25, "unit": "mm"}
